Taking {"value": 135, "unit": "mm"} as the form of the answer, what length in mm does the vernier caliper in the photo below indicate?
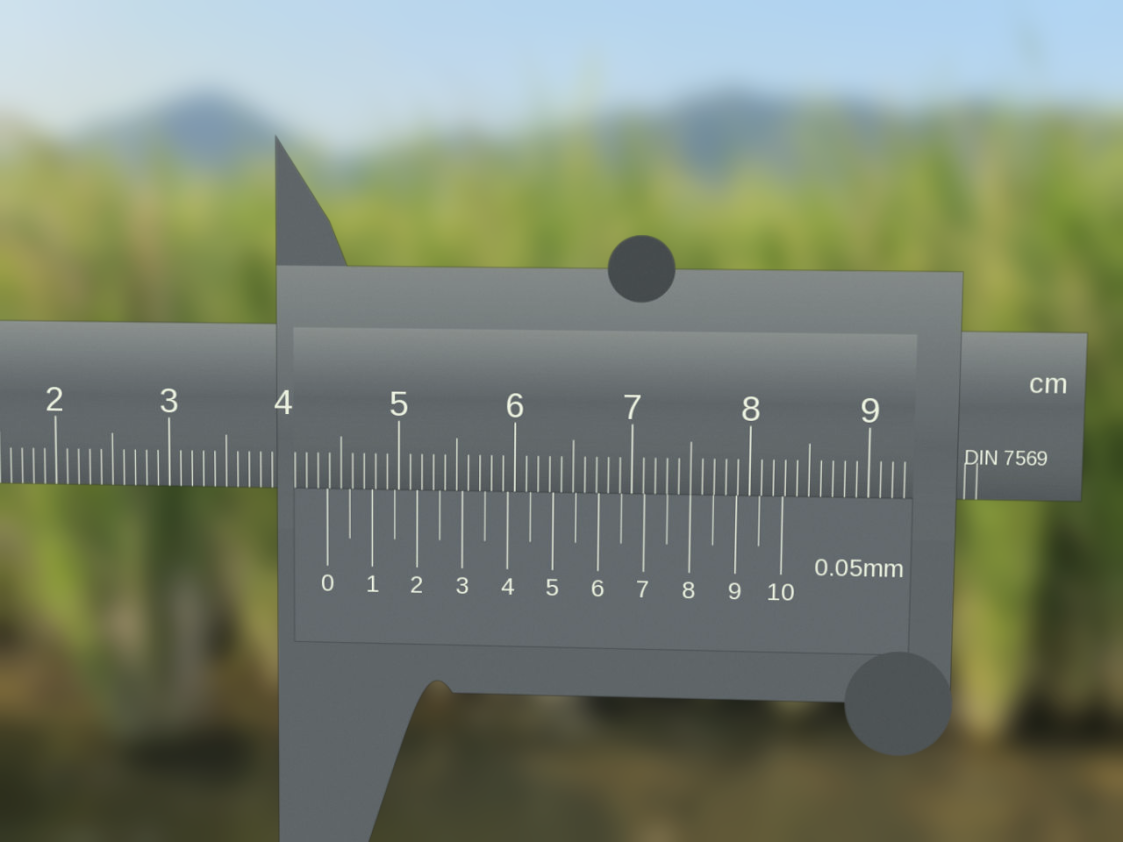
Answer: {"value": 43.8, "unit": "mm"}
